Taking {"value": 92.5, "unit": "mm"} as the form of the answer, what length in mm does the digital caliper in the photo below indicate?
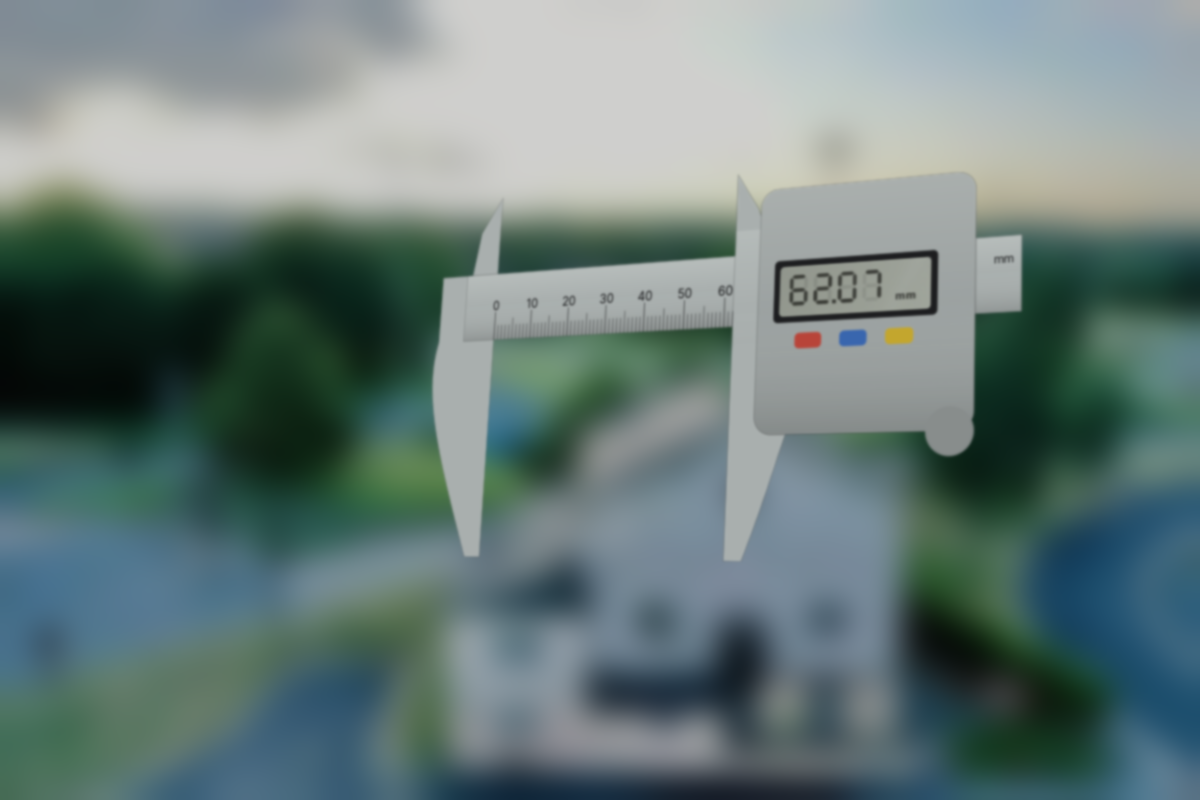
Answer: {"value": 62.07, "unit": "mm"}
